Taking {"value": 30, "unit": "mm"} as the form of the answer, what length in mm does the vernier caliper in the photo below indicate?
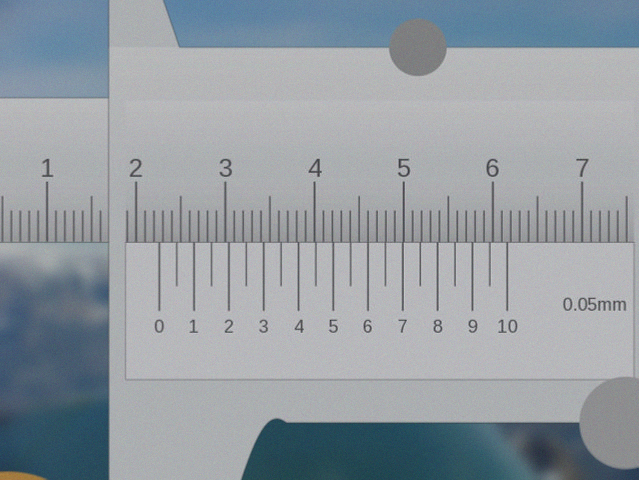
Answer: {"value": 22.6, "unit": "mm"}
